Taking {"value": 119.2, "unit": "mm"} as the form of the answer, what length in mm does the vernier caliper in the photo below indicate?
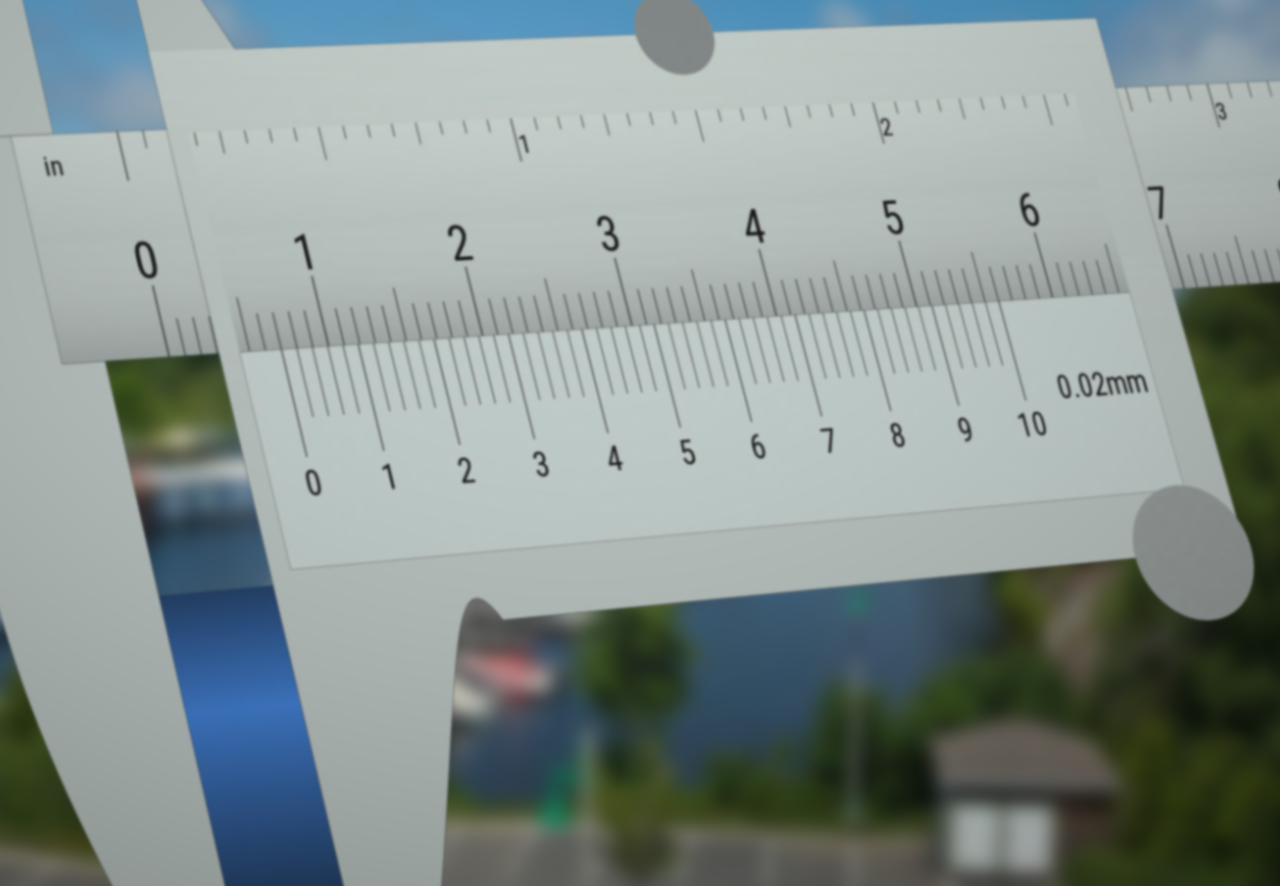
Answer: {"value": 7.0, "unit": "mm"}
